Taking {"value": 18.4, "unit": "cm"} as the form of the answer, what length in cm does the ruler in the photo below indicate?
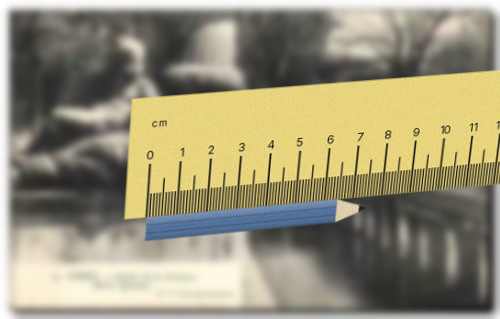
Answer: {"value": 7.5, "unit": "cm"}
